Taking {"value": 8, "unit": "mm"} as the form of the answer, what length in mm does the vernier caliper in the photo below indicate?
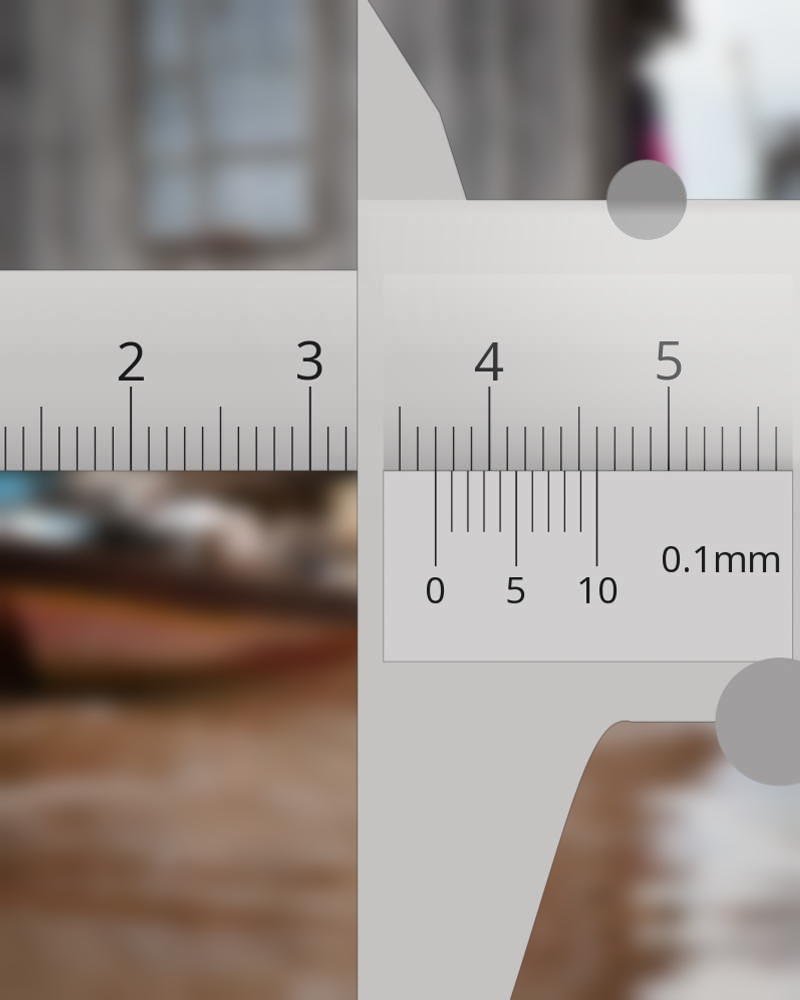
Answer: {"value": 37.0, "unit": "mm"}
